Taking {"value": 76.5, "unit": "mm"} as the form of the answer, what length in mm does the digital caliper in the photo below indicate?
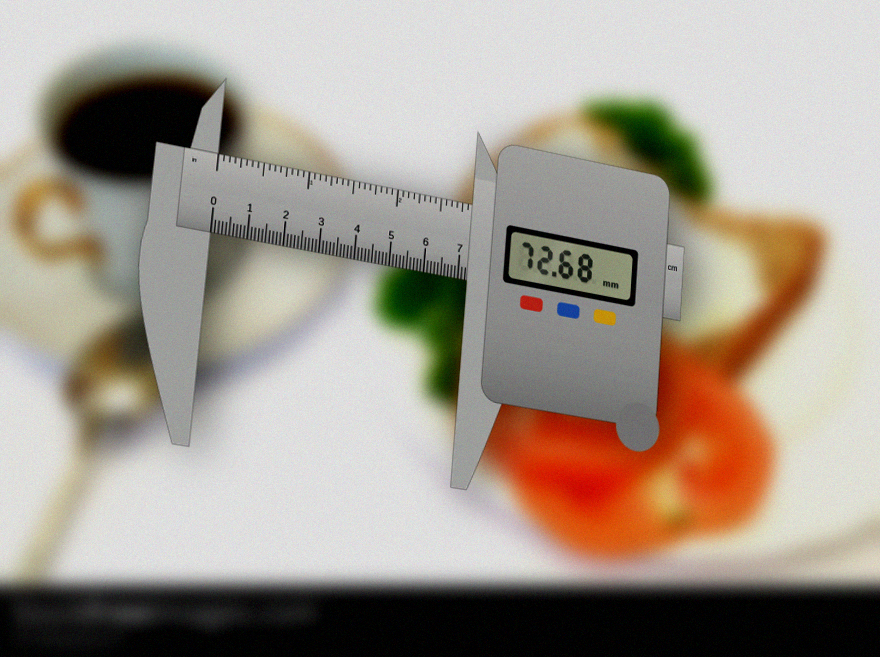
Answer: {"value": 72.68, "unit": "mm"}
